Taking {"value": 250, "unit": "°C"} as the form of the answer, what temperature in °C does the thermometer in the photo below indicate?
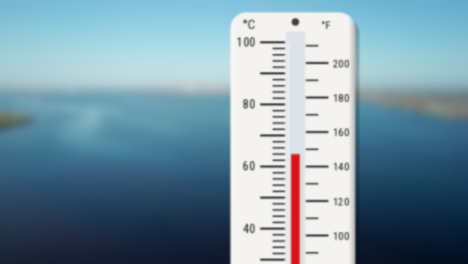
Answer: {"value": 64, "unit": "°C"}
